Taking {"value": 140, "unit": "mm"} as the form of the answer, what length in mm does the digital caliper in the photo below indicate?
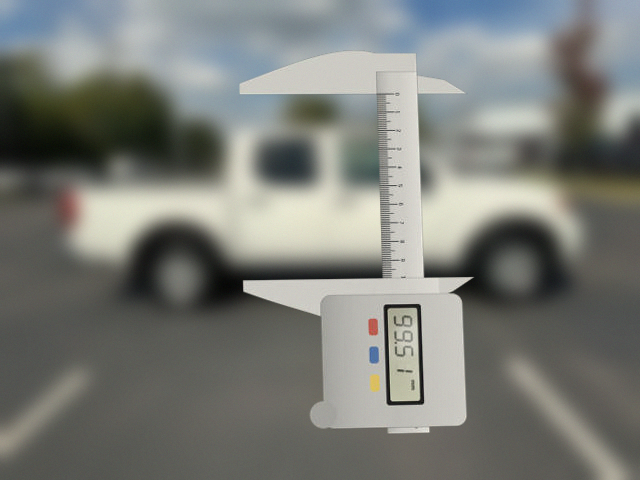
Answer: {"value": 99.51, "unit": "mm"}
